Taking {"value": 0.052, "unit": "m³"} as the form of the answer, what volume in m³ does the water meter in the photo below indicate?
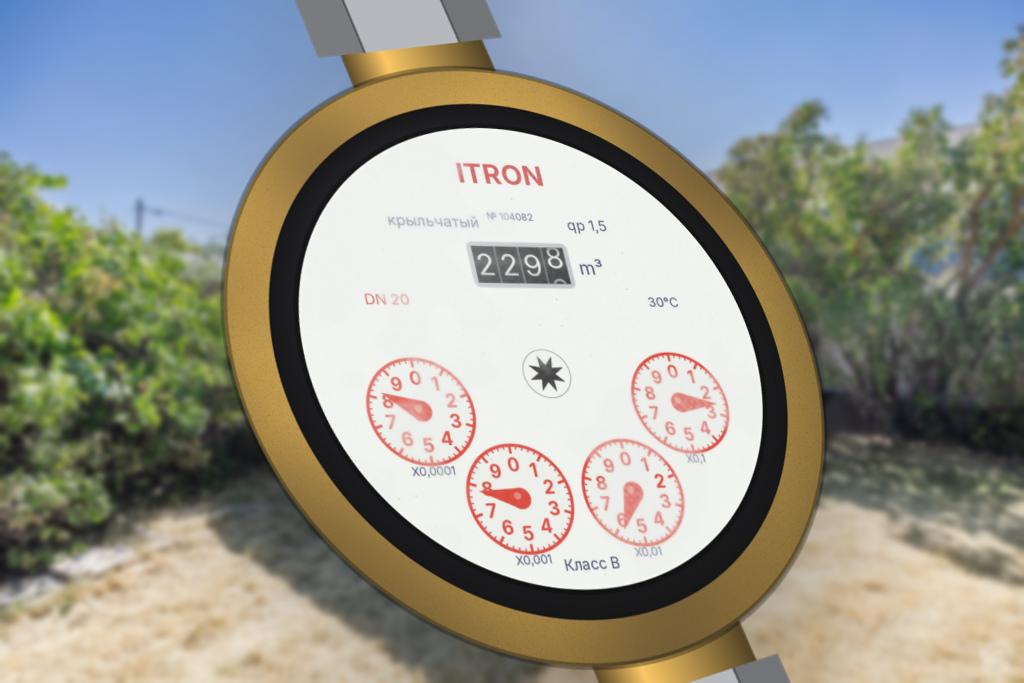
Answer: {"value": 2298.2578, "unit": "m³"}
